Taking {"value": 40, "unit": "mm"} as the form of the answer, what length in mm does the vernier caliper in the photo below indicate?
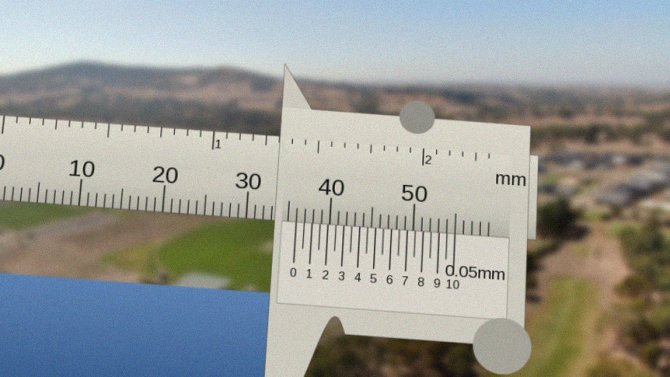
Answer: {"value": 36.0, "unit": "mm"}
